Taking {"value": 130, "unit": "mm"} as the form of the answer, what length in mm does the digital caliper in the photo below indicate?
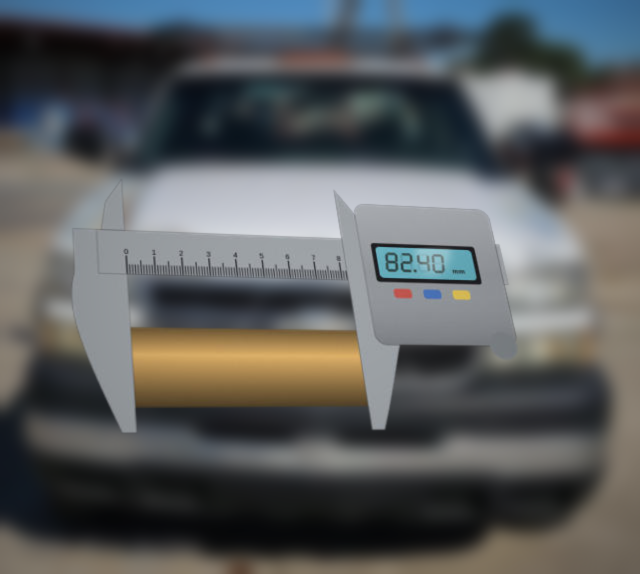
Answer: {"value": 82.40, "unit": "mm"}
